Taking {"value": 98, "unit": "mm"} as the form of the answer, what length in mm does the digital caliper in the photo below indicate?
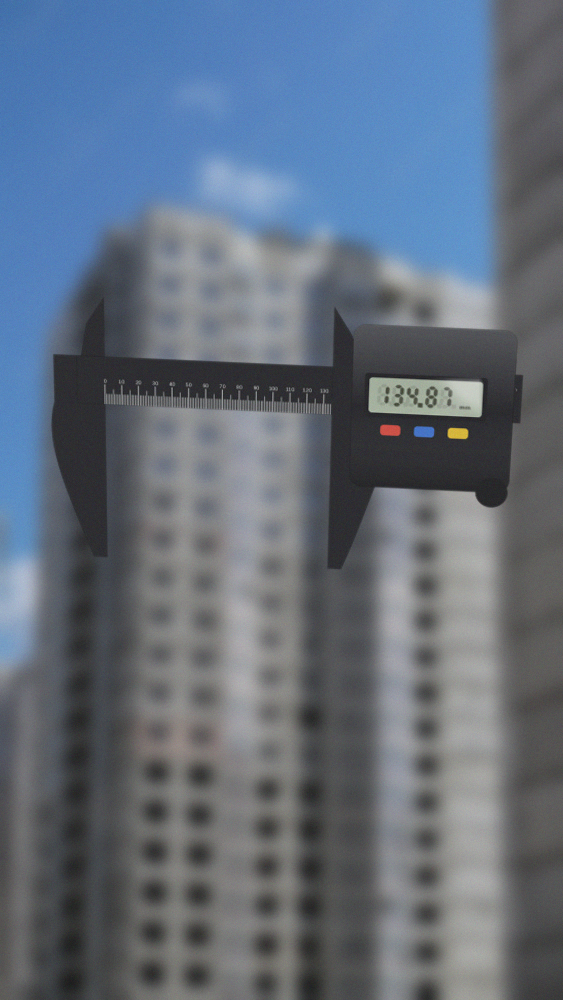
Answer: {"value": 134.87, "unit": "mm"}
